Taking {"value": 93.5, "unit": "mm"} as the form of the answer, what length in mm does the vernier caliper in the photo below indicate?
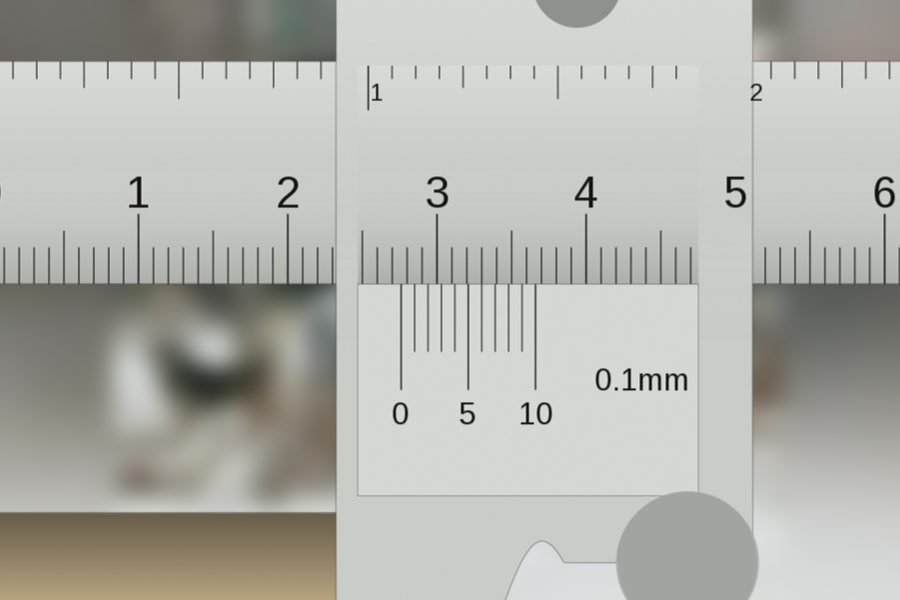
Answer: {"value": 27.6, "unit": "mm"}
